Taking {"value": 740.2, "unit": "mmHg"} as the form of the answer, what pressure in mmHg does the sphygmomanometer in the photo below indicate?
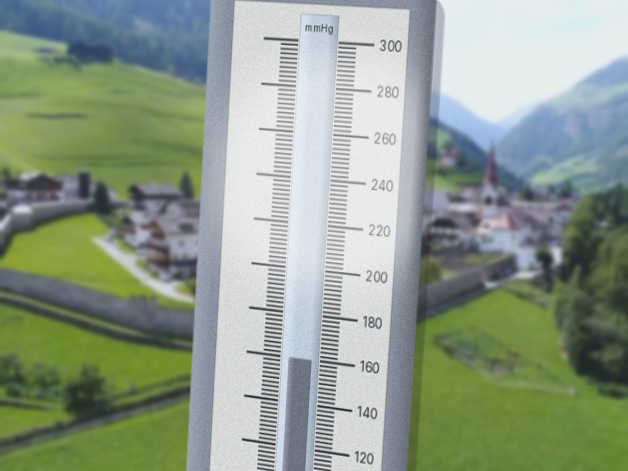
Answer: {"value": 160, "unit": "mmHg"}
